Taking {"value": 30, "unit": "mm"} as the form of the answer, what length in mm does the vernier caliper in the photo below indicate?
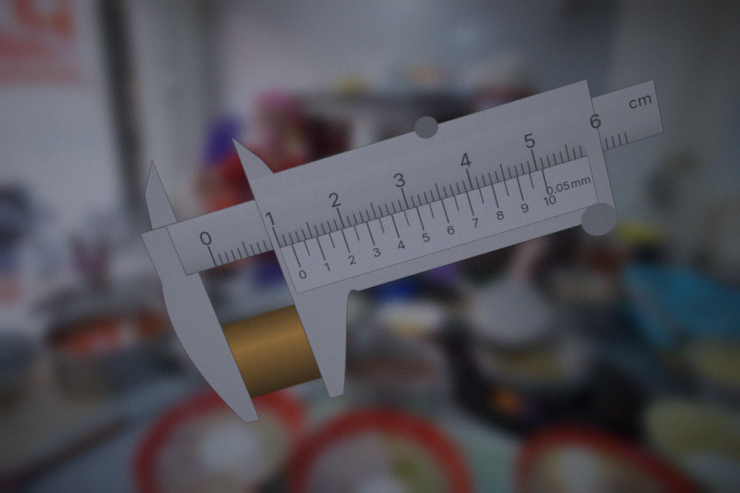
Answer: {"value": 11.8, "unit": "mm"}
